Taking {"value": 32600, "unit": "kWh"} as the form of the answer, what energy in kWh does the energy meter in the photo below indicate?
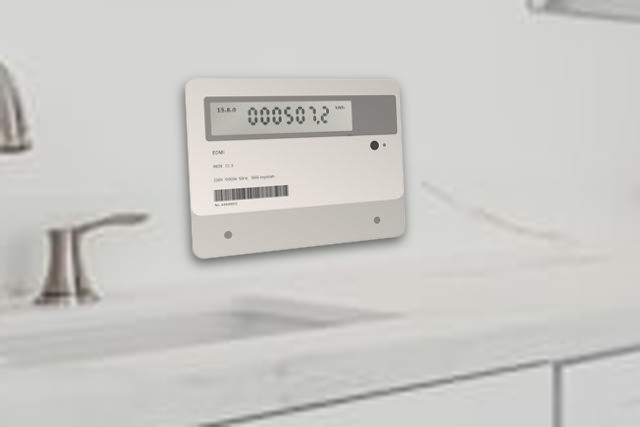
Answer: {"value": 507.2, "unit": "kWh"}
